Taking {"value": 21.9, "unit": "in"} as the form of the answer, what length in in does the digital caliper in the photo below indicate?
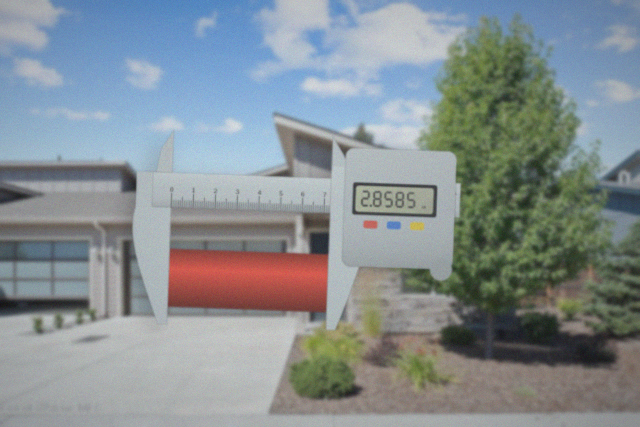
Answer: {"value": 2.8585, "unit": "in"}
